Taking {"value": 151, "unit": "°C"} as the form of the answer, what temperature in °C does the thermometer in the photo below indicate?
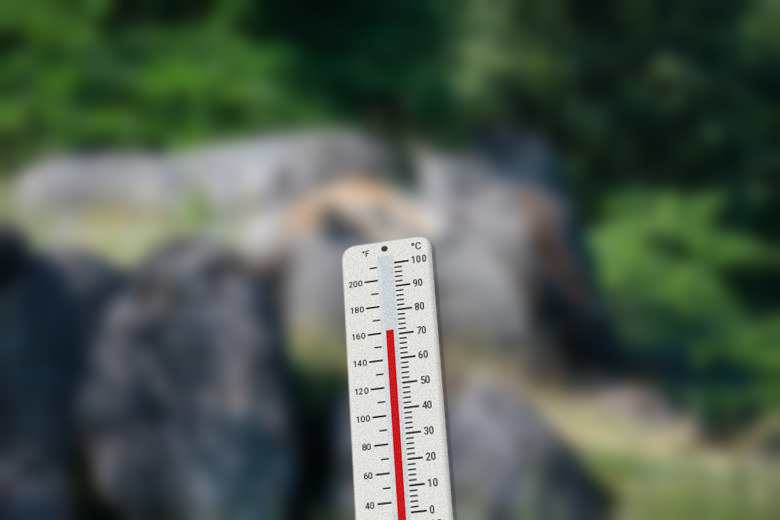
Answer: {"value": 72, "unit": "°C"}
